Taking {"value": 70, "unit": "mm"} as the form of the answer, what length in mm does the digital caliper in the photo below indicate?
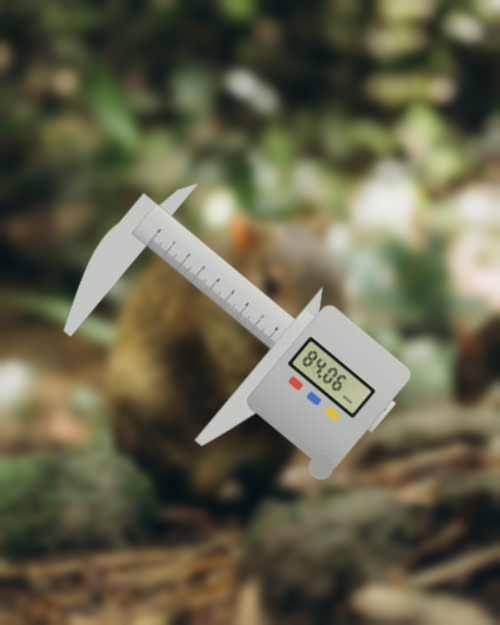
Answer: {"value": 84.06, "unit": "mm"}
